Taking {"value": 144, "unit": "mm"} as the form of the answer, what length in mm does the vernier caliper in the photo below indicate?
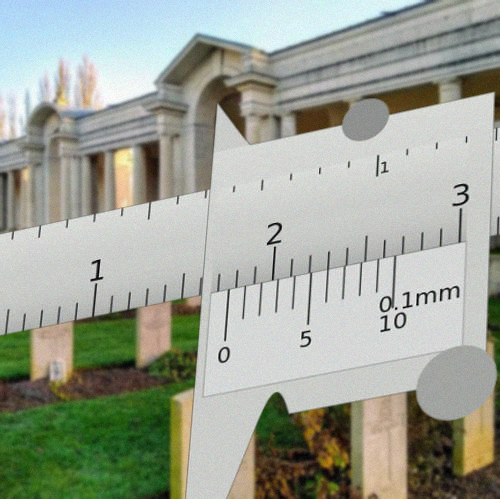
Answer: {"value": 17.6, "unit": "mm"}
